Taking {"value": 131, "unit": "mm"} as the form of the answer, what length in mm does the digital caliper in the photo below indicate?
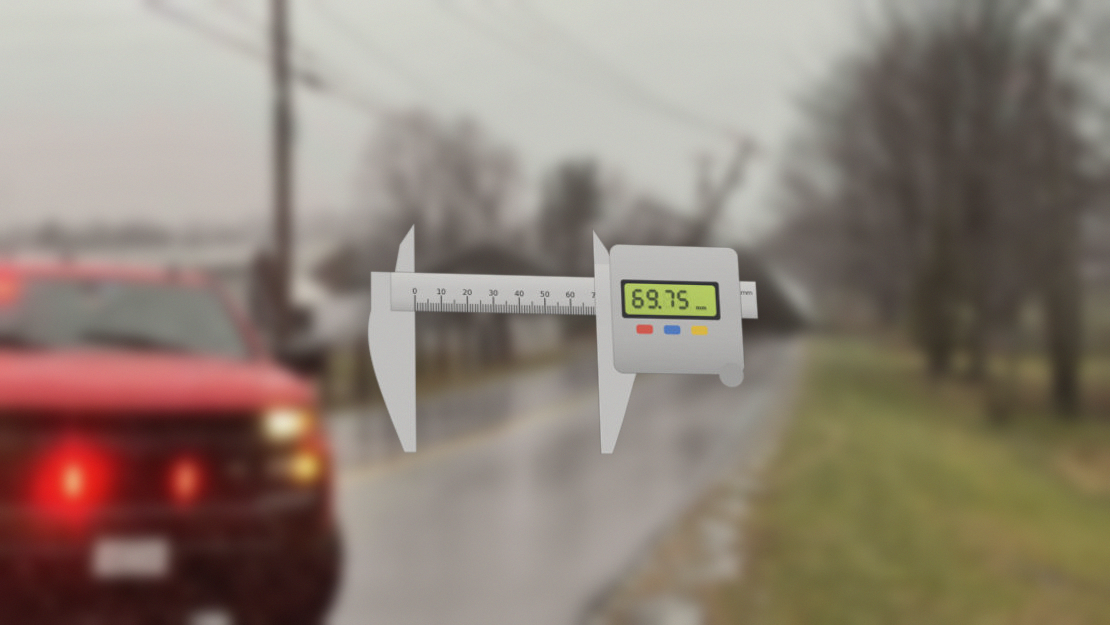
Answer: {"value": 69.75, "unit": "mm"}
